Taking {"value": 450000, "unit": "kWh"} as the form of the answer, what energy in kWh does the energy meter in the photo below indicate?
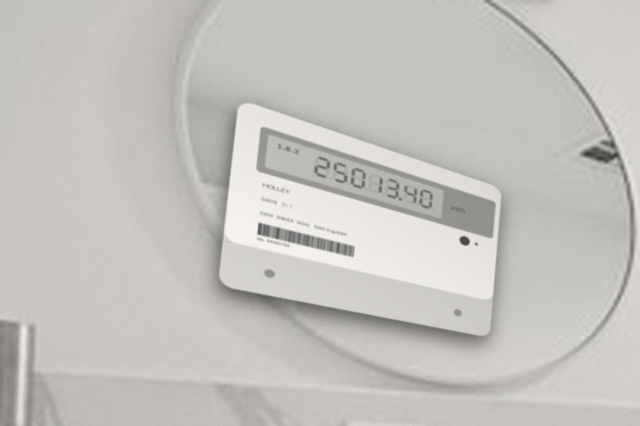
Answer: {"value": 25013.40, "unit": "kWh"}
